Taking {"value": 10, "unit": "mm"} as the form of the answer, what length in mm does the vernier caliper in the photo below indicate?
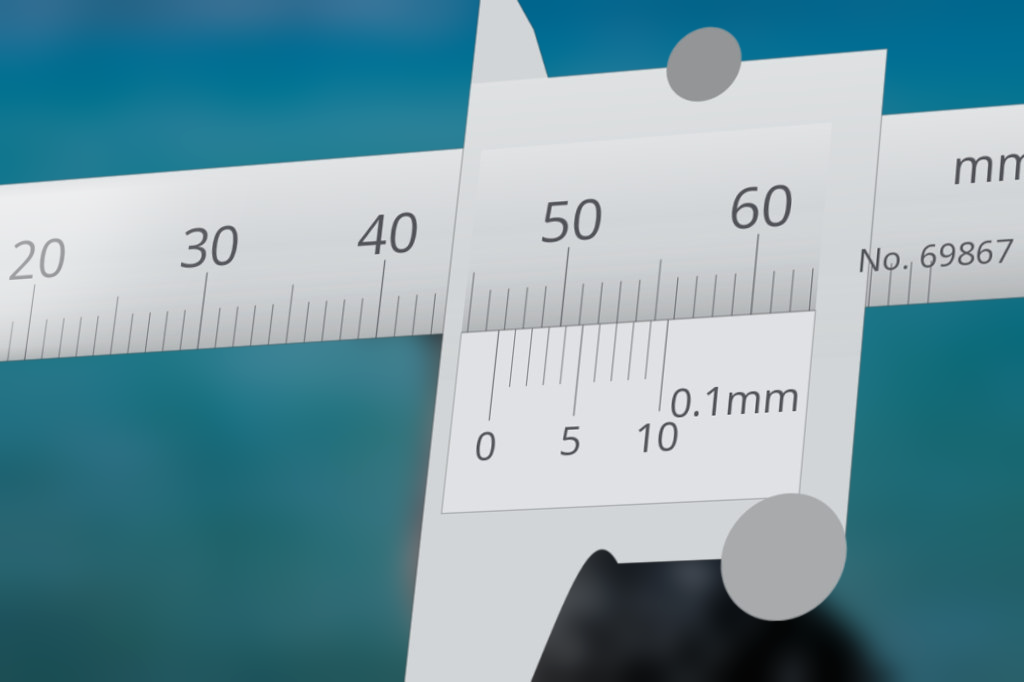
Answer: {"value": 46.7, "unit": "mm"}
